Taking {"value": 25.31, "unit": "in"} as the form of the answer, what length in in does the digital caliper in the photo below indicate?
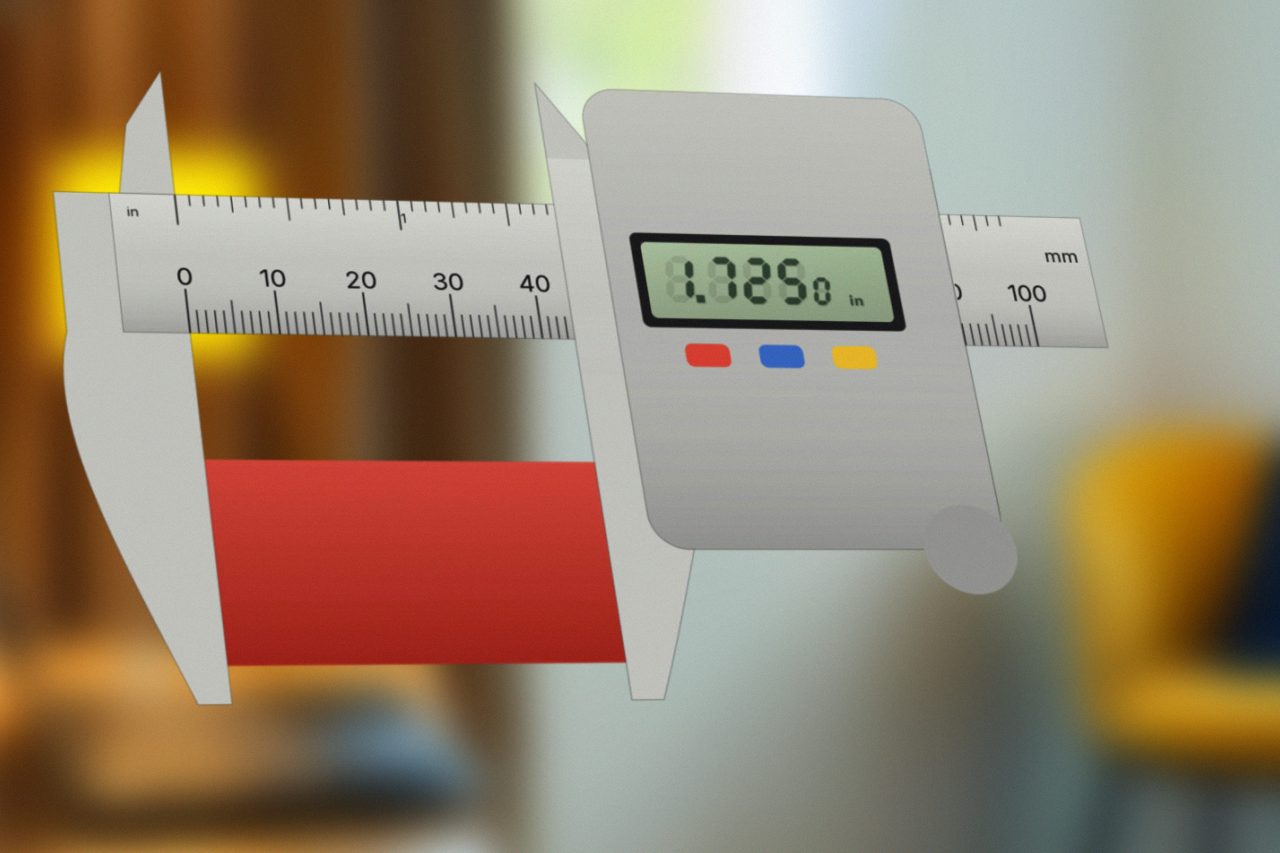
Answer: {"value": 1.7250, "unit": "in"}
